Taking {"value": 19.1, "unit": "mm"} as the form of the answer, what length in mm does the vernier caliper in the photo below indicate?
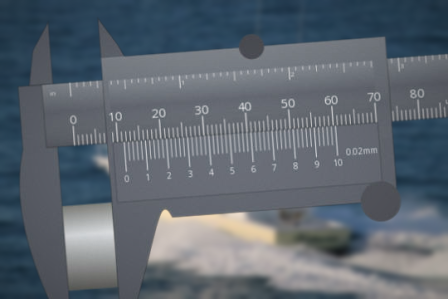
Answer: {"value": 11.5, "unit": "mm"}
